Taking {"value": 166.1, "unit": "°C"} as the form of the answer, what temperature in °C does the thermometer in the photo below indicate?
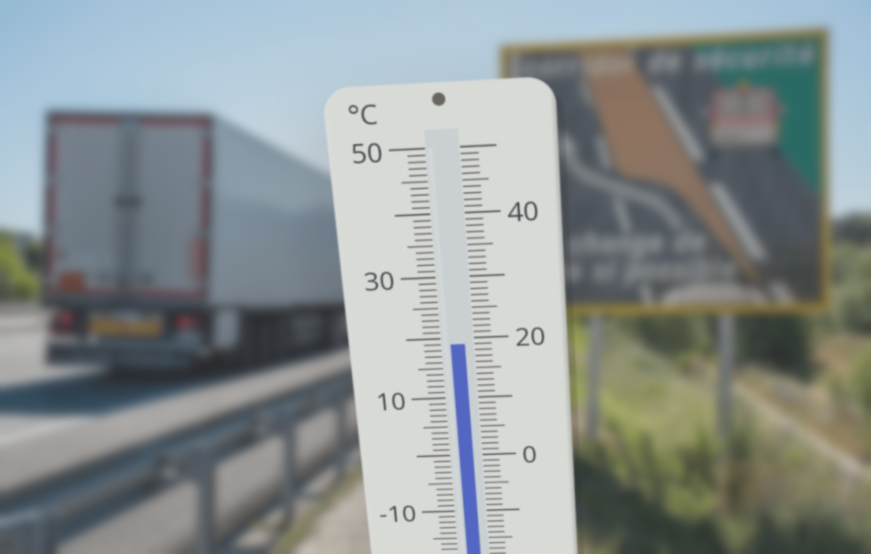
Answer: {"value": 19, "unit": "°C"}
